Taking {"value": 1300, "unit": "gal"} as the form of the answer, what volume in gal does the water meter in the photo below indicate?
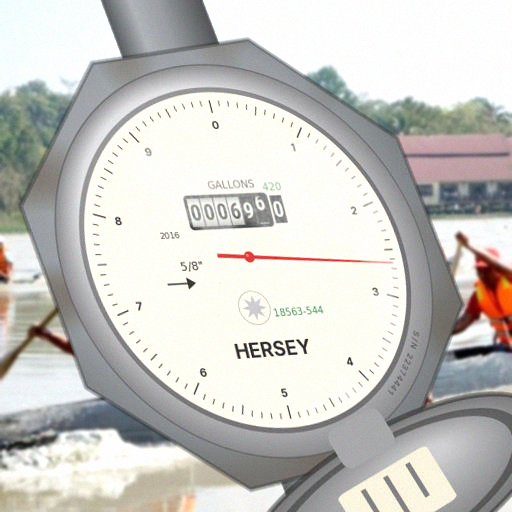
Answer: {"value": 6962.6, "unit": "gal"}
